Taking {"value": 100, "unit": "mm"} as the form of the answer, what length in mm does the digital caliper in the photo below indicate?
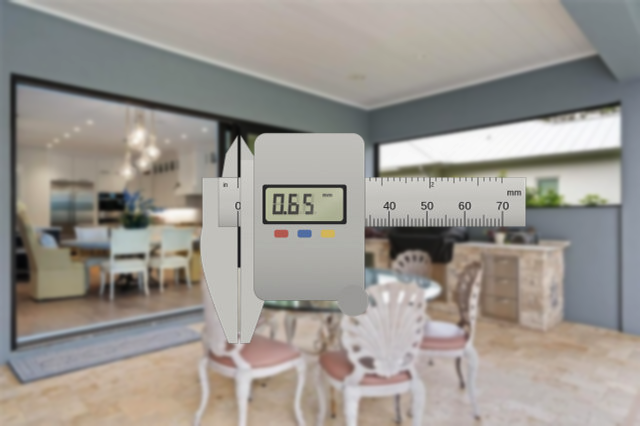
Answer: {"value": 0.65, "unit": "mm"}
